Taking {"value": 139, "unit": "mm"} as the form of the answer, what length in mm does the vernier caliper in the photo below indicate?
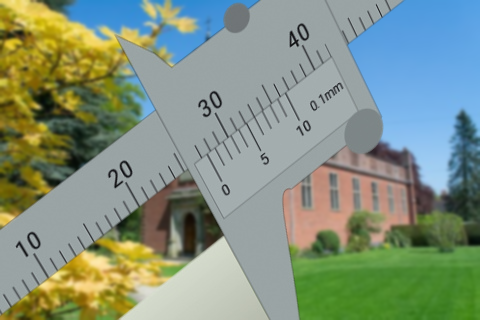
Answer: {"value": 27.6, "unit": "mm"}
